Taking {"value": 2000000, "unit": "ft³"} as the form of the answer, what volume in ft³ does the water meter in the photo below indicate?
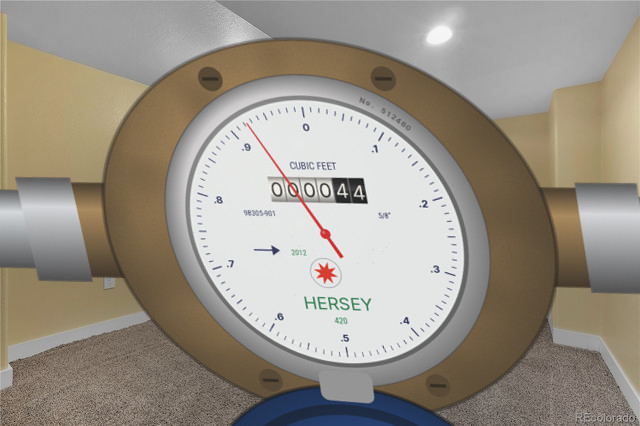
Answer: {"value": 43.92, "unit": "ft³"}
